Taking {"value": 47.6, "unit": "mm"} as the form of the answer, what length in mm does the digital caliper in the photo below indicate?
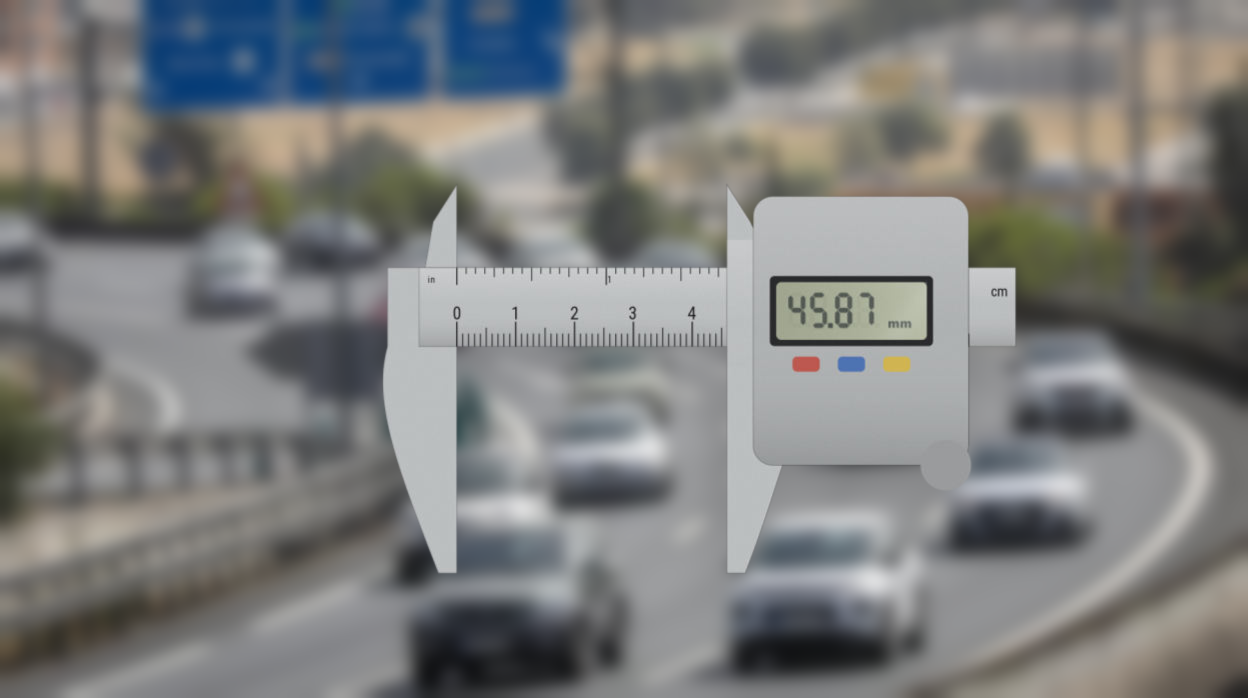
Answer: {"value": 45.87, "unit": "mm"}
